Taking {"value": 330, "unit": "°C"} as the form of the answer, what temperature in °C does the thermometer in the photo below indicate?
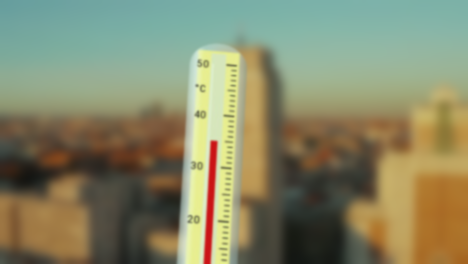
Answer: {"value": 35, "unit": "°C"}
